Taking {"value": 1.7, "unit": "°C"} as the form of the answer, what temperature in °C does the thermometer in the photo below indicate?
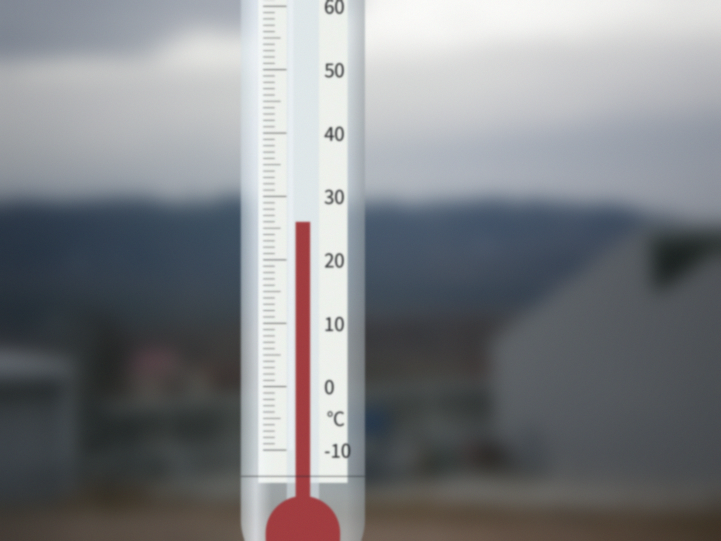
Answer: {"value": 26, "unit": "°C"}
